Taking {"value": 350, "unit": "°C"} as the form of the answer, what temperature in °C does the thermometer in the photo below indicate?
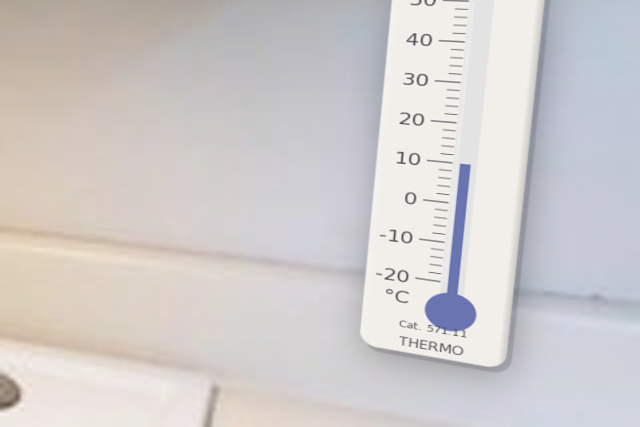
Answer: {"value": 10, "unit": "°C"}
